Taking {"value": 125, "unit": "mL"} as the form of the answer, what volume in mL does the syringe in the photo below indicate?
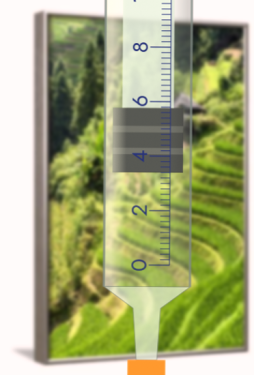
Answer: {"value": 3.4, "unit": "mL"}
